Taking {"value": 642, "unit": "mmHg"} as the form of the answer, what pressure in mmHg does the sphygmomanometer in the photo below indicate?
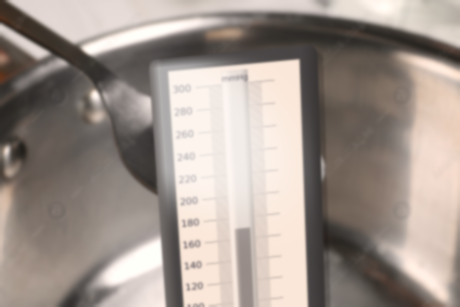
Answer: {"value": 170, "unit": "mmHg"}
